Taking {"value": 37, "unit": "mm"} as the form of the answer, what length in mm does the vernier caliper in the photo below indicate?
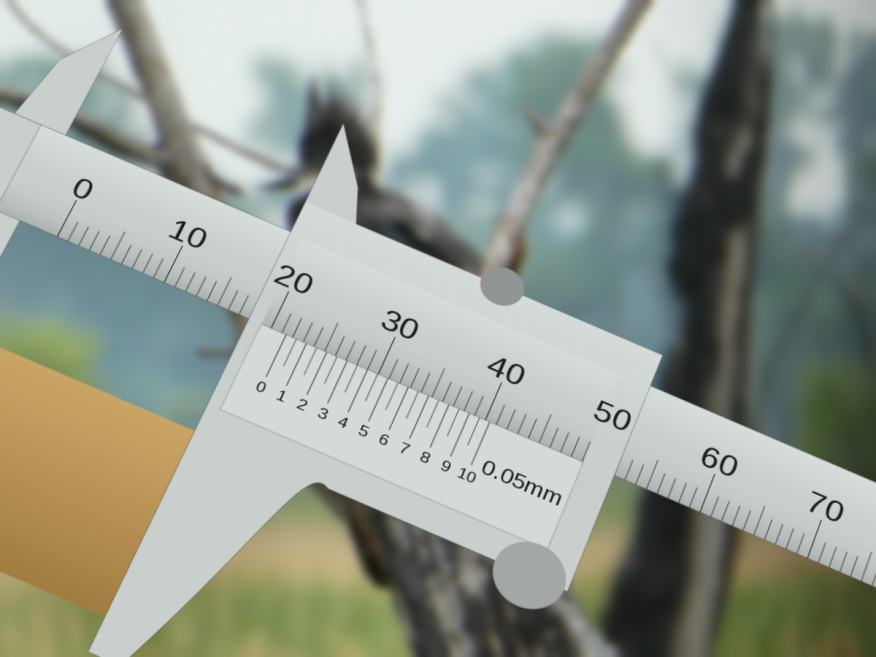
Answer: {"value": 21.4, "unit": "mm"}
